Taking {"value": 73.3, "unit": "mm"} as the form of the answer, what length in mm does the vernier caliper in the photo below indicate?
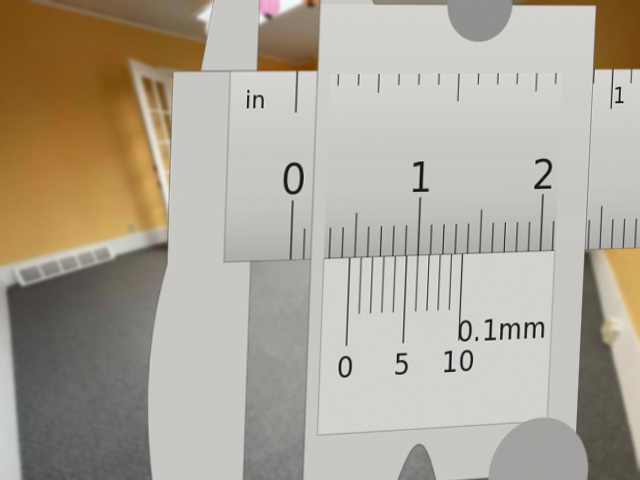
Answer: {"value": 4.6, "unit": "mm"}
